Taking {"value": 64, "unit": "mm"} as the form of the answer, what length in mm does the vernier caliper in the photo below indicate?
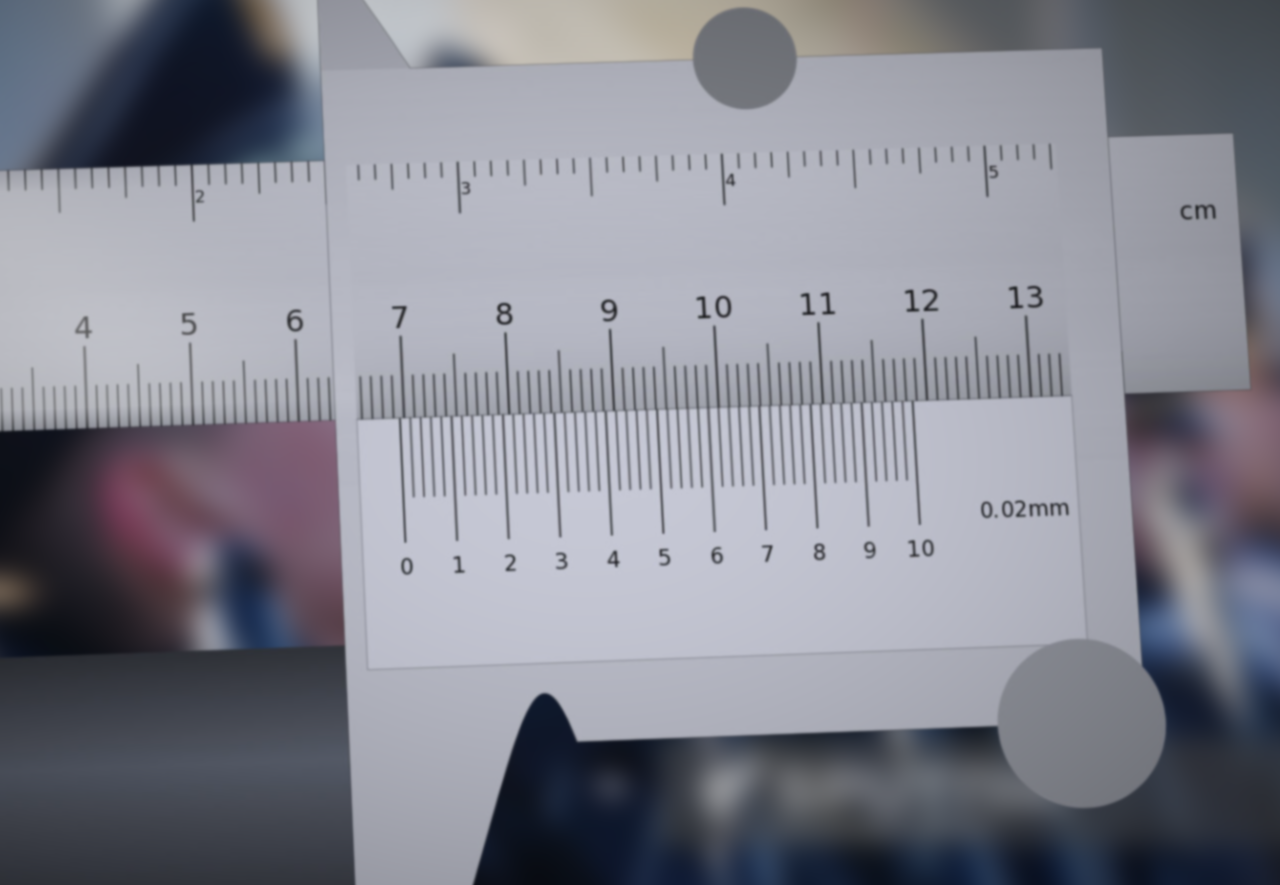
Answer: {"value": 69.6, "unit": "mm"}
